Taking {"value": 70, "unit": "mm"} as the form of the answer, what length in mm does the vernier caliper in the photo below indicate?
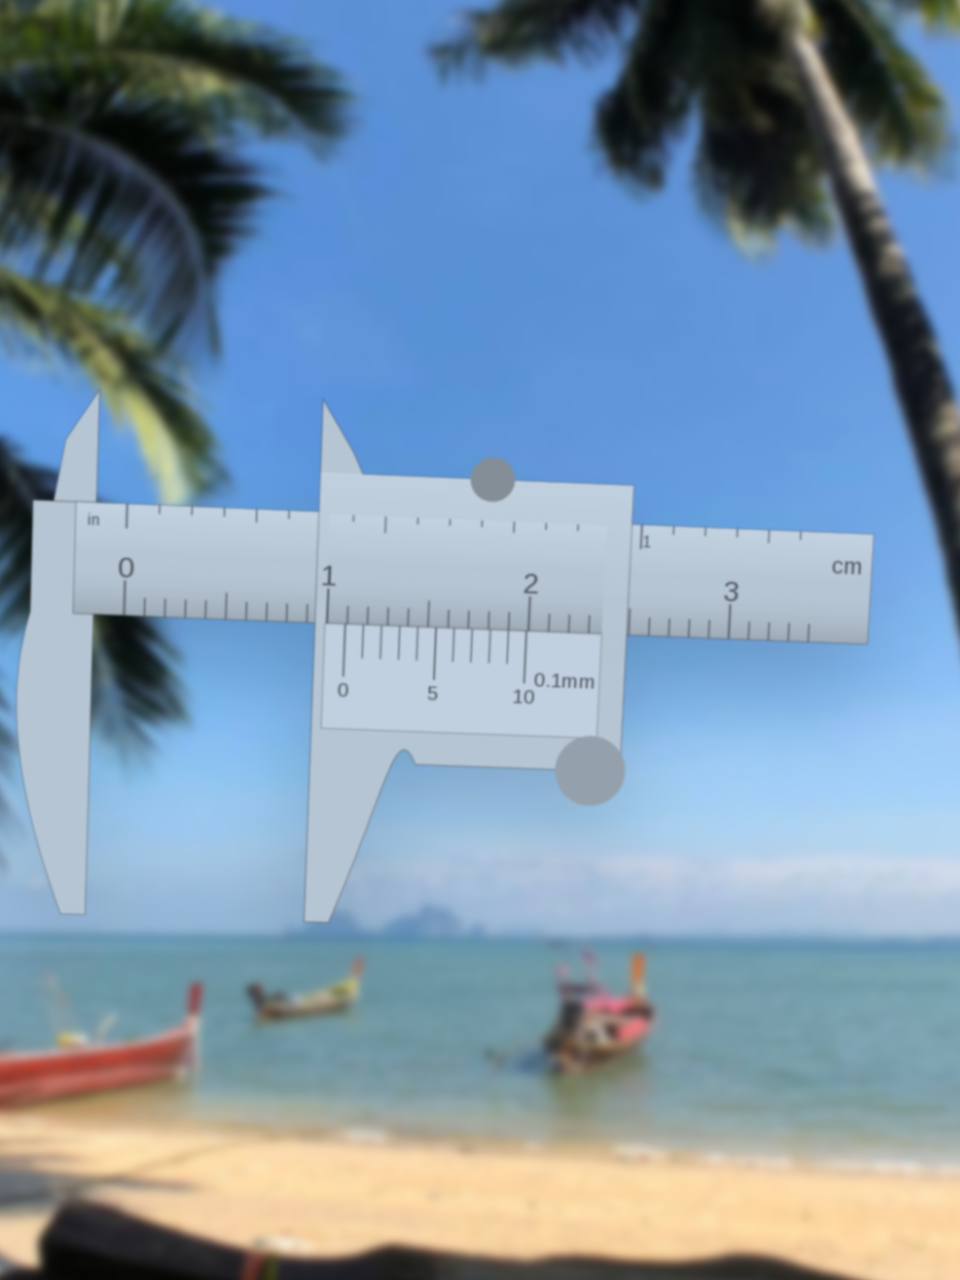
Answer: {"value": 10.9, "unit": "mm"}
